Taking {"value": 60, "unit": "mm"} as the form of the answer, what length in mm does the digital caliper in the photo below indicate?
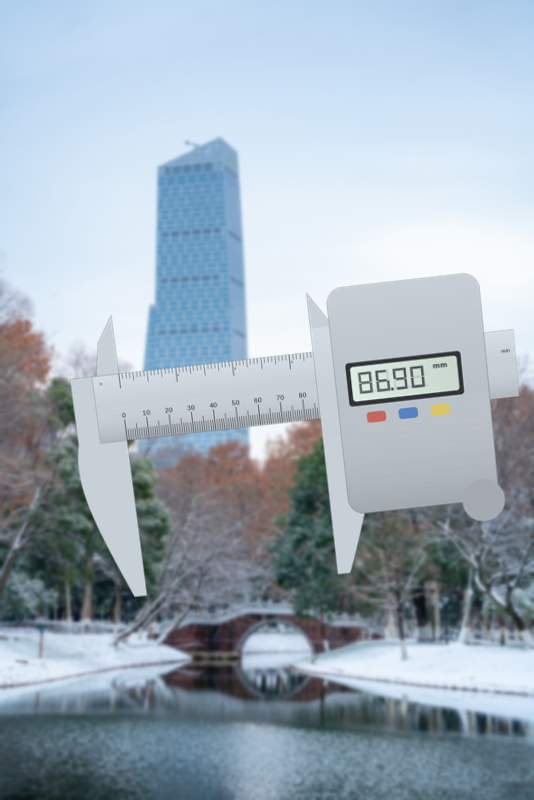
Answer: {"value": 86.90, "unit": "mm"}
